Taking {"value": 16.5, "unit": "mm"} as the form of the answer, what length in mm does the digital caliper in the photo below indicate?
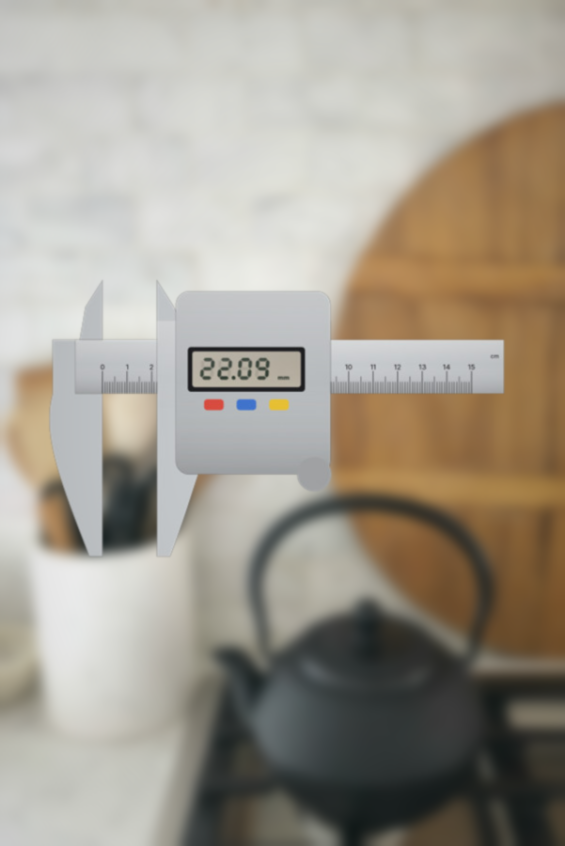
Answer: {"value": 22.09, "unit": "mm"}
